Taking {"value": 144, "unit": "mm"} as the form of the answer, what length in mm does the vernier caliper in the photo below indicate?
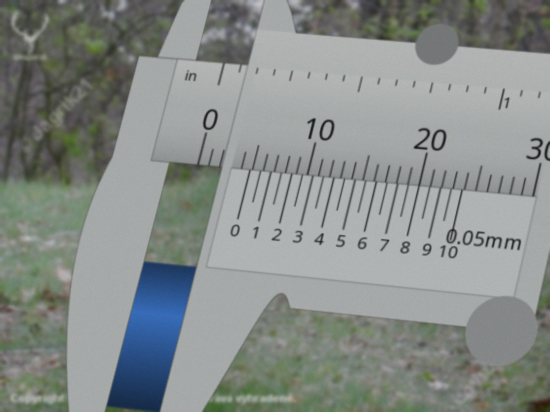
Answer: {"value": 4.8, "unit": "mm"}
